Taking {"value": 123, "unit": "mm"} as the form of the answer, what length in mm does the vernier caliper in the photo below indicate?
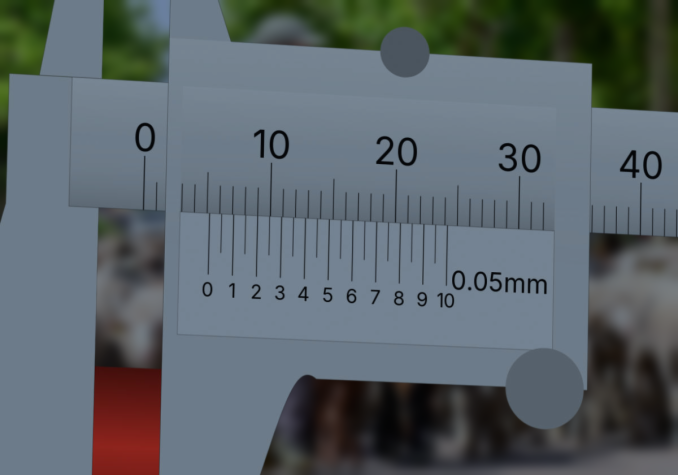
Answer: {"value": 5.2, "unit": "mm"}
